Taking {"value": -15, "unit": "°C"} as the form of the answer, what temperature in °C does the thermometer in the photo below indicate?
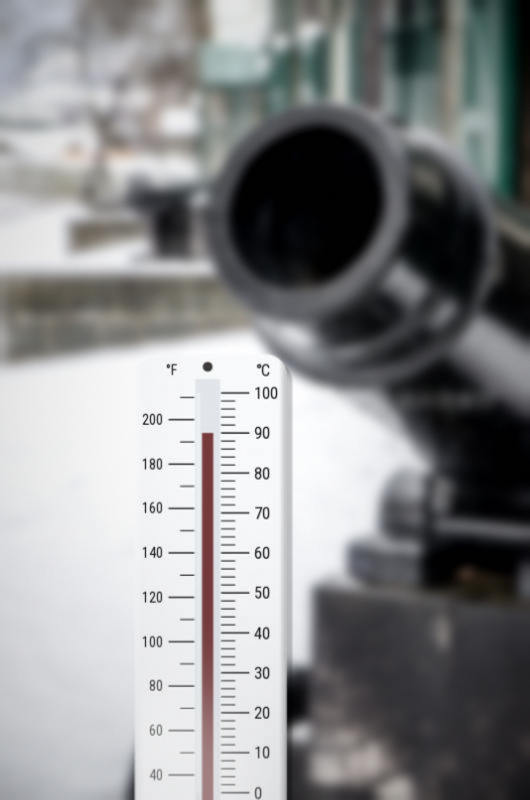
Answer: {"value": 90, "unit": "°C"}
